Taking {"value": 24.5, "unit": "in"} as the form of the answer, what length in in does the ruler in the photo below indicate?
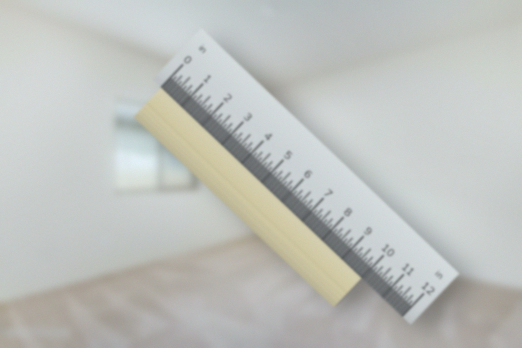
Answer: {"value": 10, "unit": "in"}
